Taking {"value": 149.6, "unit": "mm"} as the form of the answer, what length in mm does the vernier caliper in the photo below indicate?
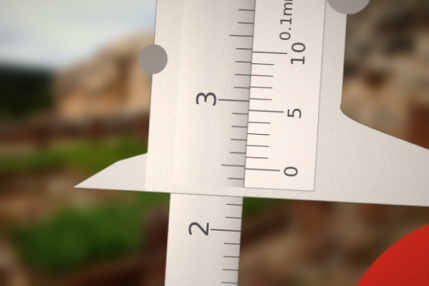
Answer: {"value": 24.8, "unit": "mm"}
